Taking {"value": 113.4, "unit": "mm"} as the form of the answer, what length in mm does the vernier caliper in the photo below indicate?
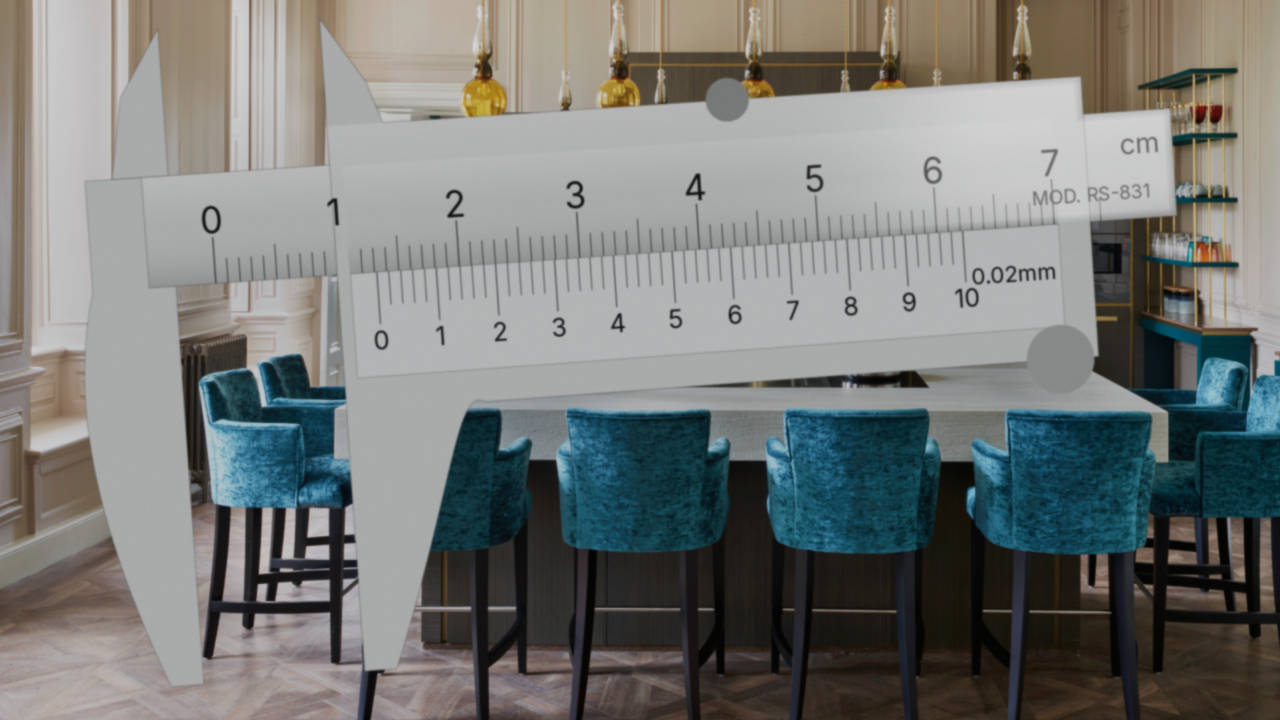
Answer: {"value": 13.2, "unit": "mm"}
